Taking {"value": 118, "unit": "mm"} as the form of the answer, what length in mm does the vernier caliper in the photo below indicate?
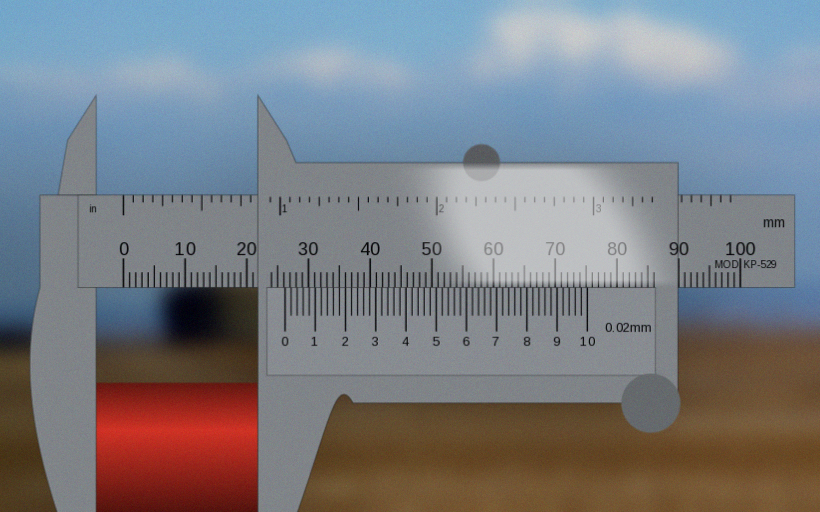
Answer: {"value": 26.2, "unit": "mm"}
